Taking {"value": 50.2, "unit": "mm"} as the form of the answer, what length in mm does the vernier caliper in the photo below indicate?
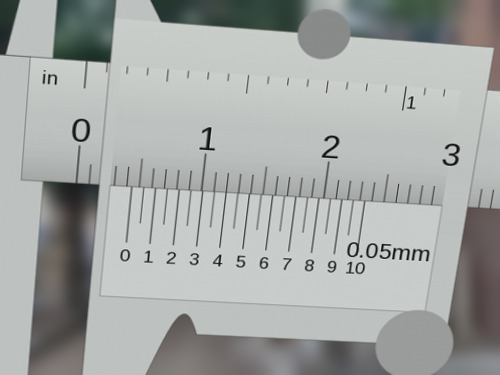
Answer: {"value": 4.4, "unit": "mm"}
